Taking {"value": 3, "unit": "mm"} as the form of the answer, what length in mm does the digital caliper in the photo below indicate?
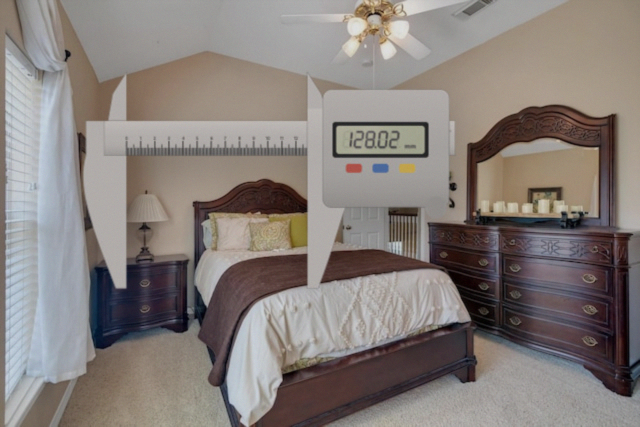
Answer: {"value": 128.02, "unit": "mm"}
